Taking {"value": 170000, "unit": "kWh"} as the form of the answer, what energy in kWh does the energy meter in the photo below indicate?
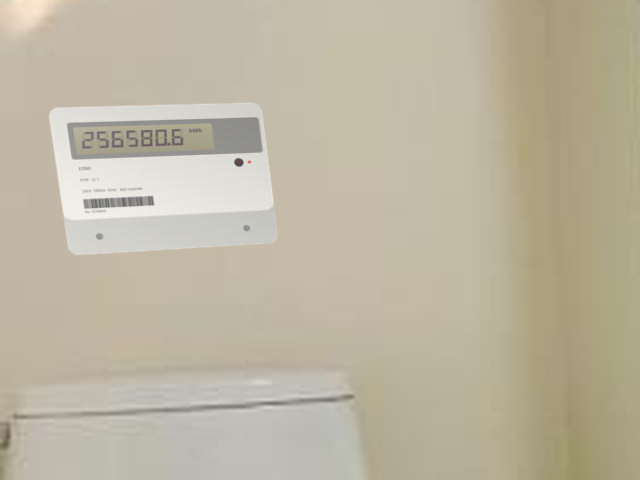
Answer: {"value": 256580.6, "unit": "kWh"}
